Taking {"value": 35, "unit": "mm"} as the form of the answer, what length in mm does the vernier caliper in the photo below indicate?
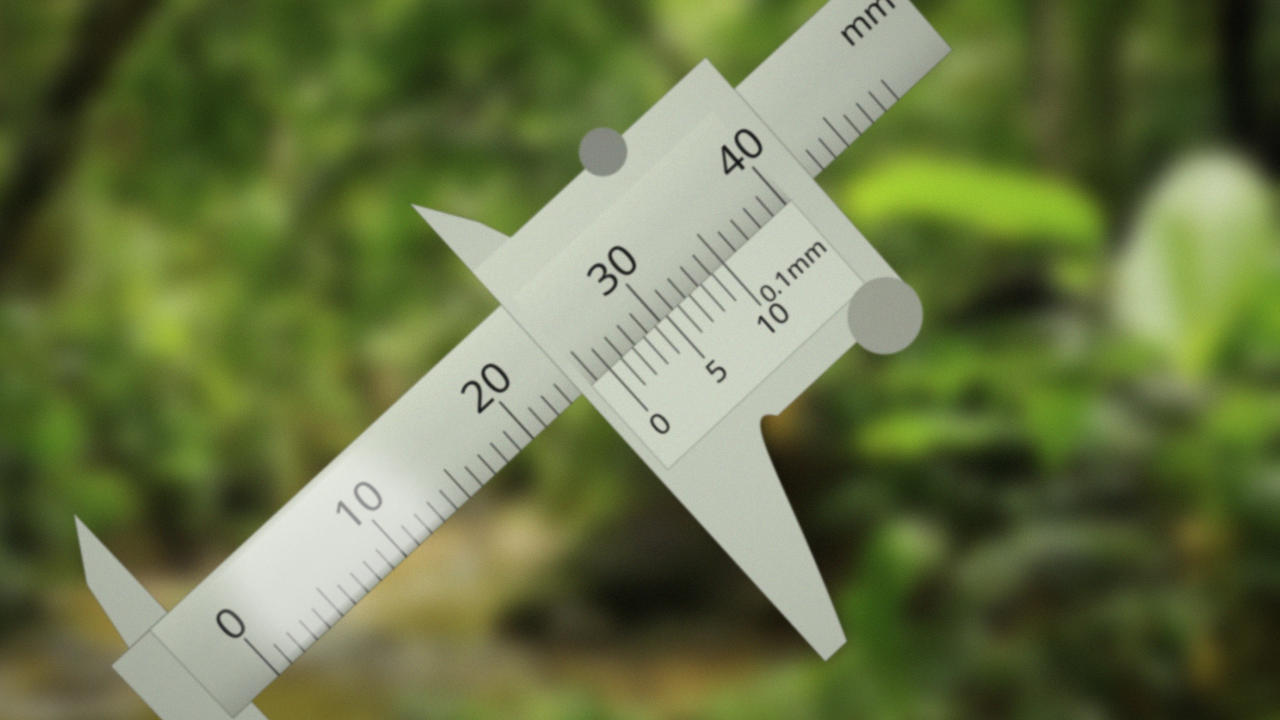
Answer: {"value": 26.0, "unit": "mm"}
